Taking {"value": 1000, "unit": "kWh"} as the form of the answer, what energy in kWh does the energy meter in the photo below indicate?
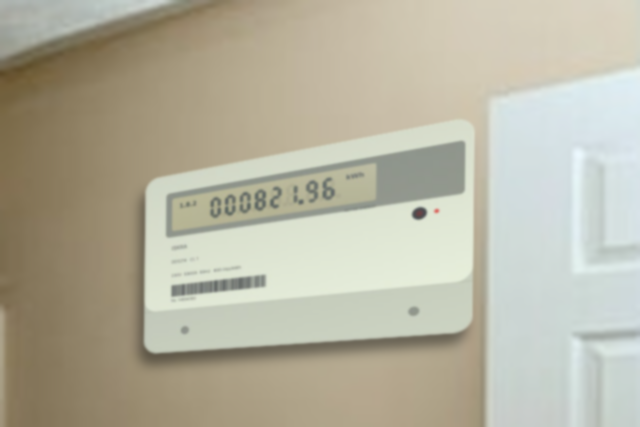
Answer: {"value": 821.96, "unit": "kWh"}
